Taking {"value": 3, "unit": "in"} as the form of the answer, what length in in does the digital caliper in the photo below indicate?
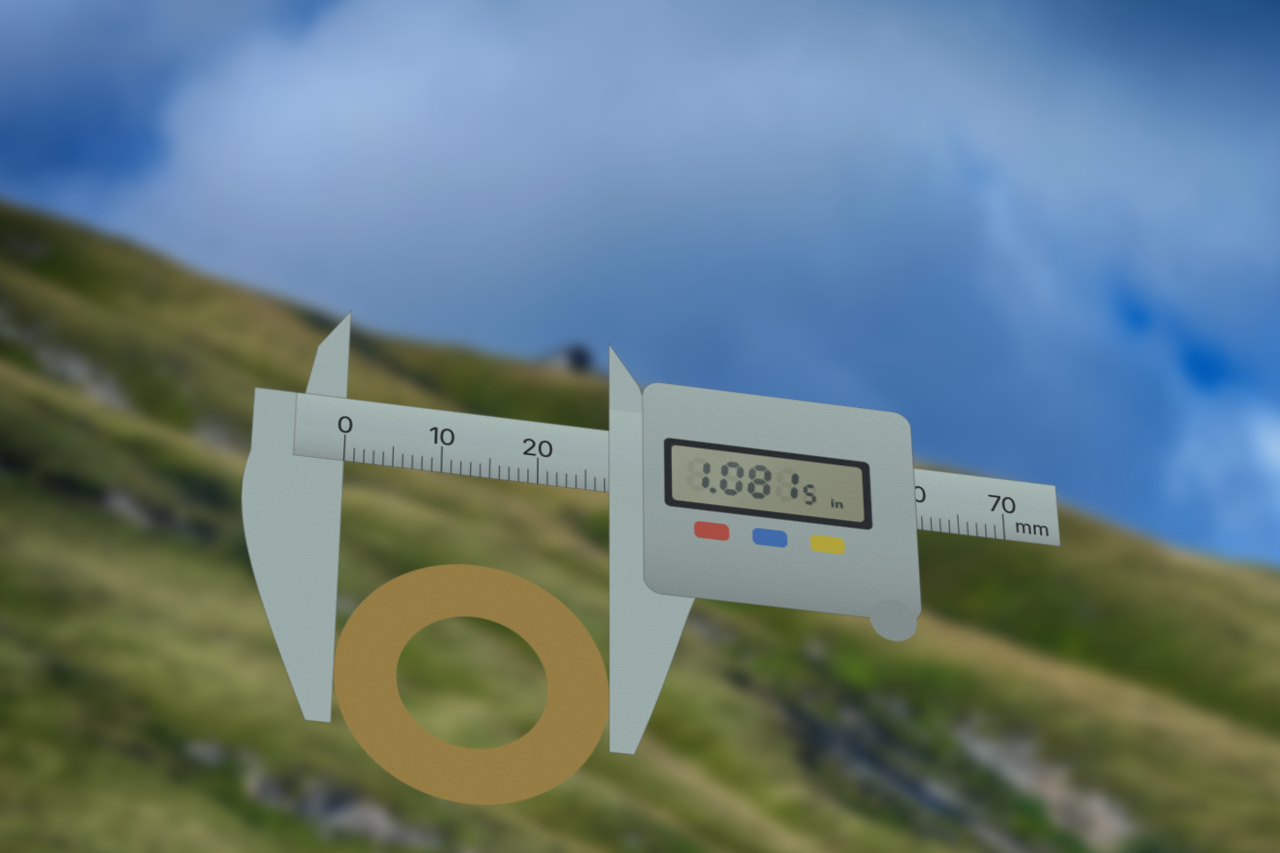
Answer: {"value": 1.0815, "unit": "in"}
